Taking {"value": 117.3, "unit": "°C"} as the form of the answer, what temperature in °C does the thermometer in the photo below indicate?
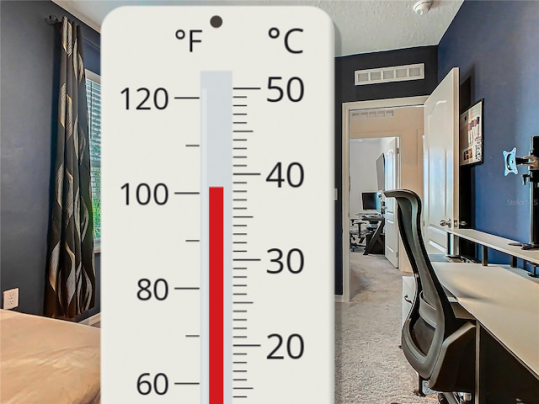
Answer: {"value": 38.5, "unit": "°C"}
